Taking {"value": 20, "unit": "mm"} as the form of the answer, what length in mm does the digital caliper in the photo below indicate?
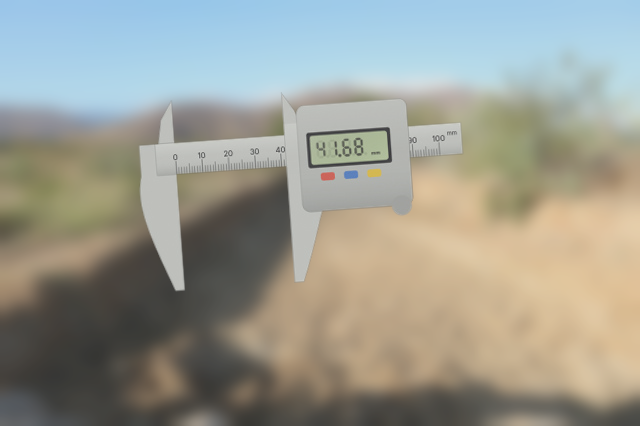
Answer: {"value": 41.68, "unit": "mm"}
